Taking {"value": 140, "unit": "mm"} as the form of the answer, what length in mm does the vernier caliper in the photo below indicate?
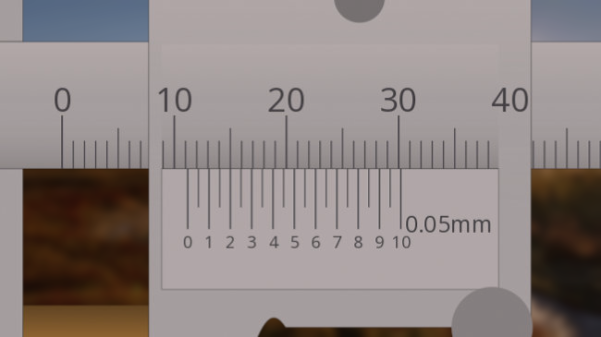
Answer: {"value": 11.2, "unit": "mm"}
